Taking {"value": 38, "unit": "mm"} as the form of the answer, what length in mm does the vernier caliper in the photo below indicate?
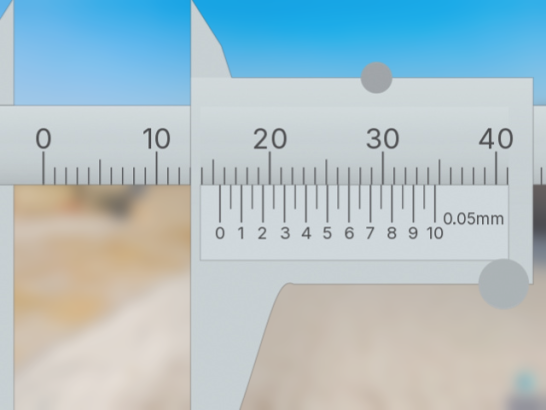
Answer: {"value": 15.6, "unit": "mm"}
